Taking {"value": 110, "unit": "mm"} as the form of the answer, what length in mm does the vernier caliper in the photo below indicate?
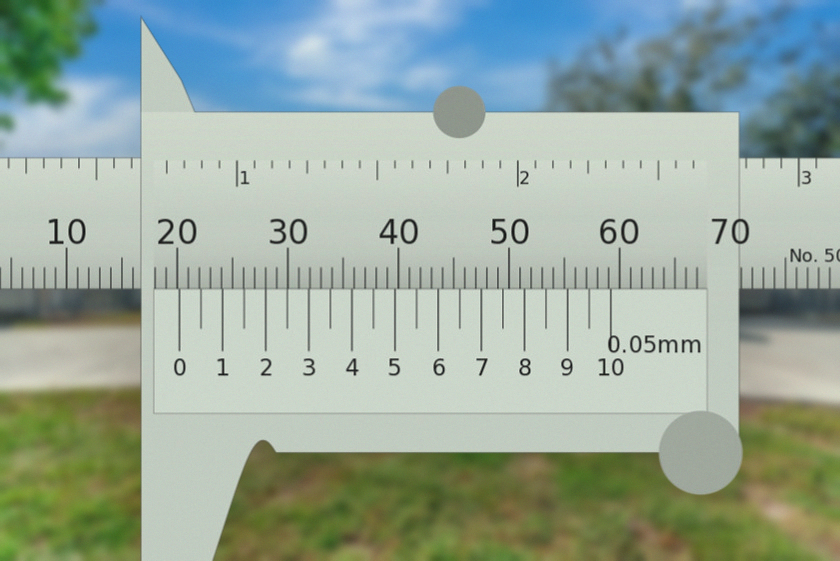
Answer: {"value": 20.2, "unit": "mm"}
